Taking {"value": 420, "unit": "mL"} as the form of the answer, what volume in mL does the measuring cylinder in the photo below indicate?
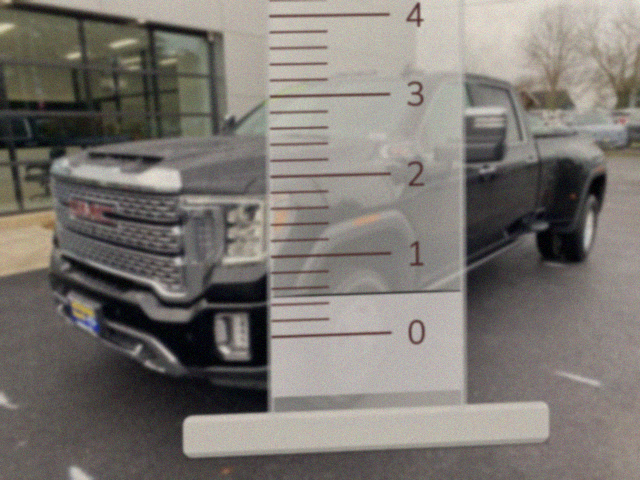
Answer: {"value": 0.5, "unit": "mL"}
